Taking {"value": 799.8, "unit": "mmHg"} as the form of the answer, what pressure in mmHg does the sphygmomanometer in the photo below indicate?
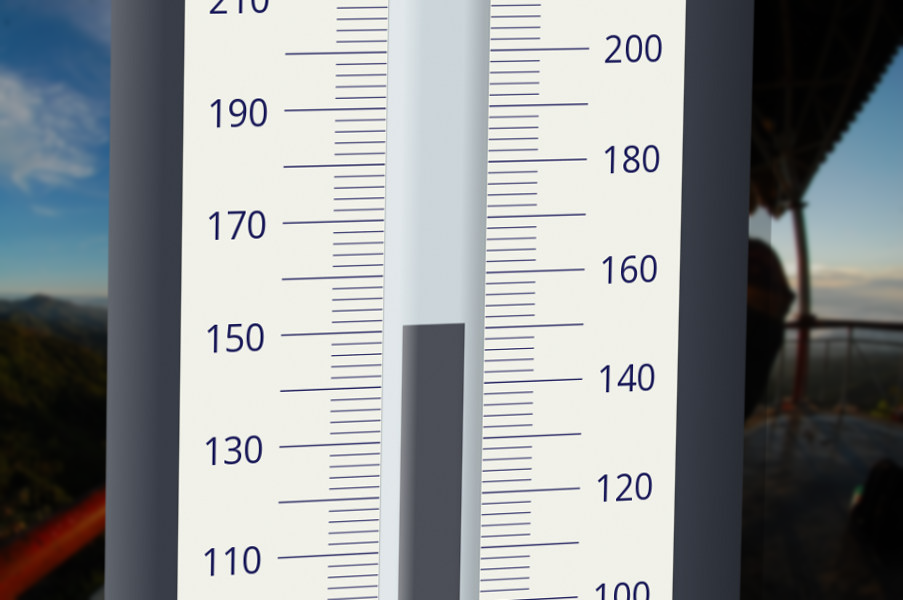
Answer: {"value": 151, "unit": "mmHg"}
